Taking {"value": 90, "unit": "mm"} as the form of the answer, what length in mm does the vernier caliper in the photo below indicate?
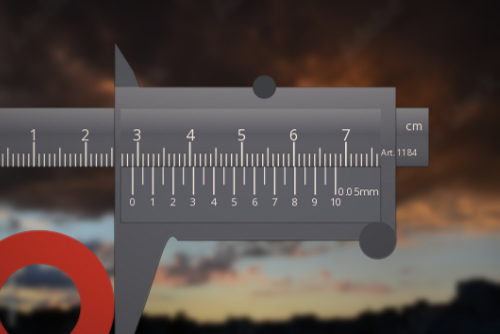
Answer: {"value": 29.0, "unit": "mm"}
